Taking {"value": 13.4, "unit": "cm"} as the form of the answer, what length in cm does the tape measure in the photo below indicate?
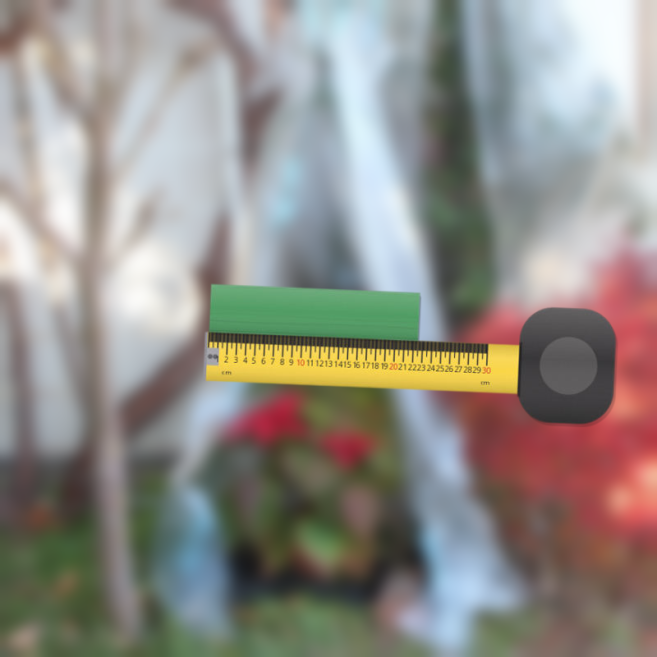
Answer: {"value": 22.5, "unit": "cm"}
